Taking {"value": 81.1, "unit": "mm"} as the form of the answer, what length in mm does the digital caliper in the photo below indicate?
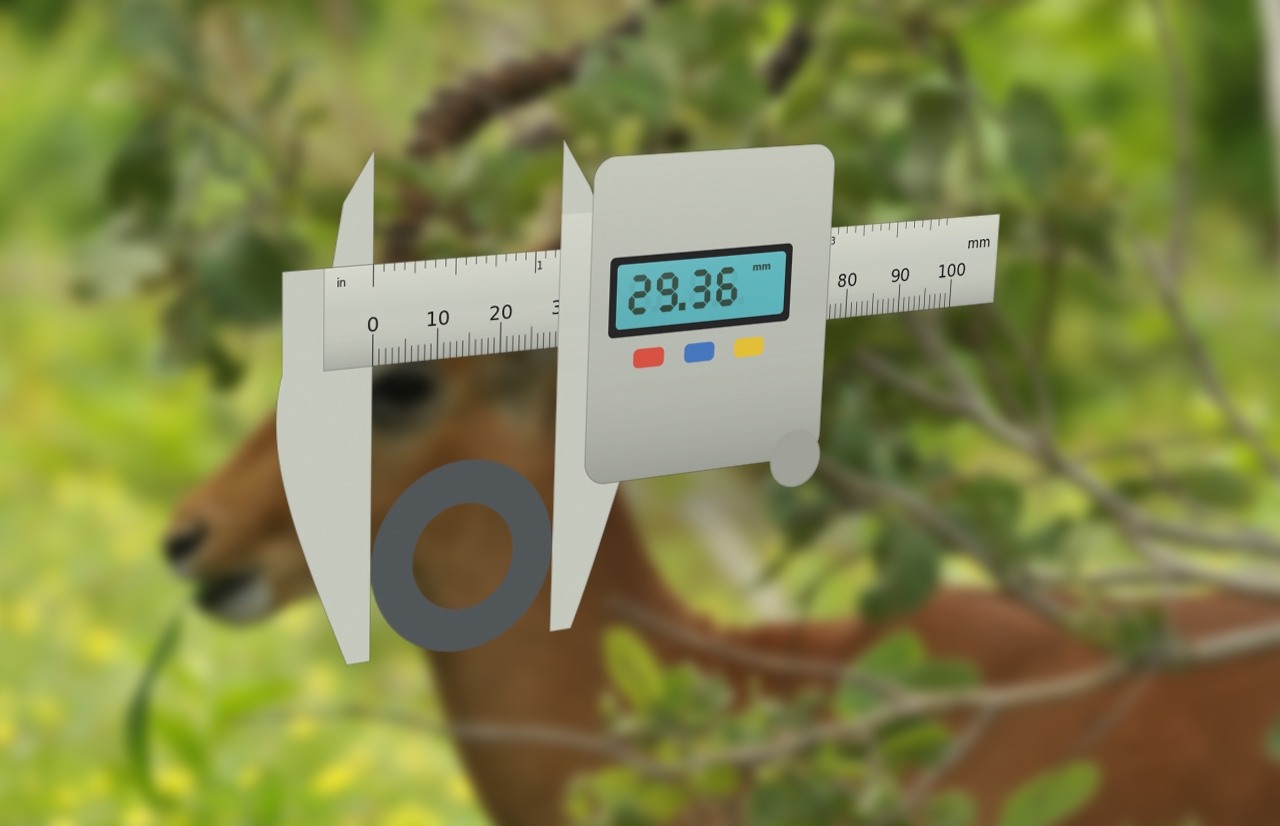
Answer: {"value": 29.36, "unit": "mm"}
